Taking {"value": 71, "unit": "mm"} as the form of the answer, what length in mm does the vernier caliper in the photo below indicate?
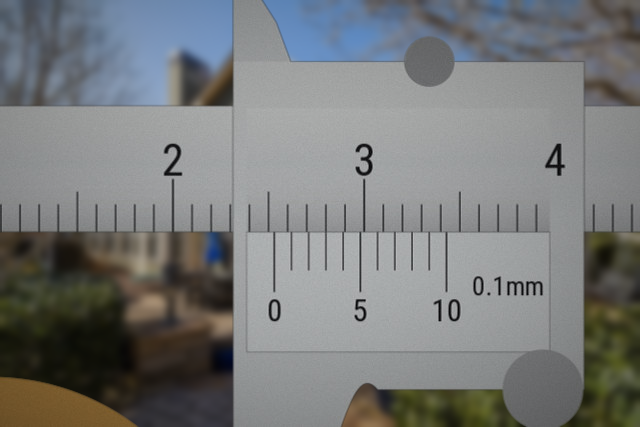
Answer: {"value": 25.3, "unit": "mm"}
